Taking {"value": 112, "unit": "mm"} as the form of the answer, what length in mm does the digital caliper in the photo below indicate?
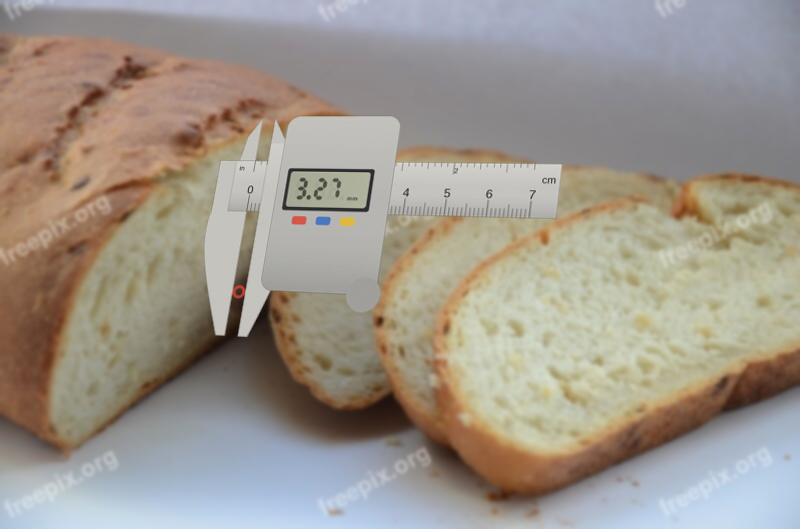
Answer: {"value": 3.27, "unit": "mm"}
